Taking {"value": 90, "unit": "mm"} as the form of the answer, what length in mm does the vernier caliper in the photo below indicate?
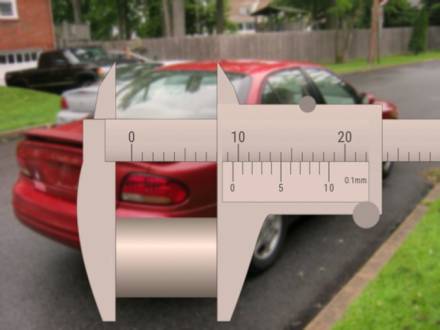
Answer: {"value": 9.5, "unit": "mm"}
